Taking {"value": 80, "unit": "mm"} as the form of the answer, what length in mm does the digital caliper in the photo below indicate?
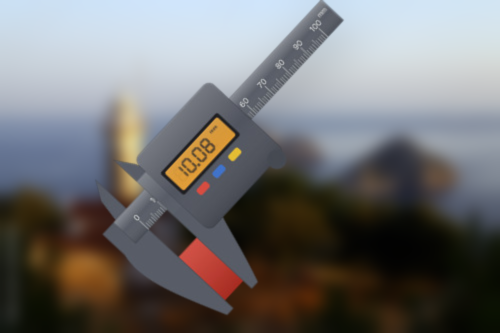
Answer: {"value": 10.08, "unit": "mm"}
